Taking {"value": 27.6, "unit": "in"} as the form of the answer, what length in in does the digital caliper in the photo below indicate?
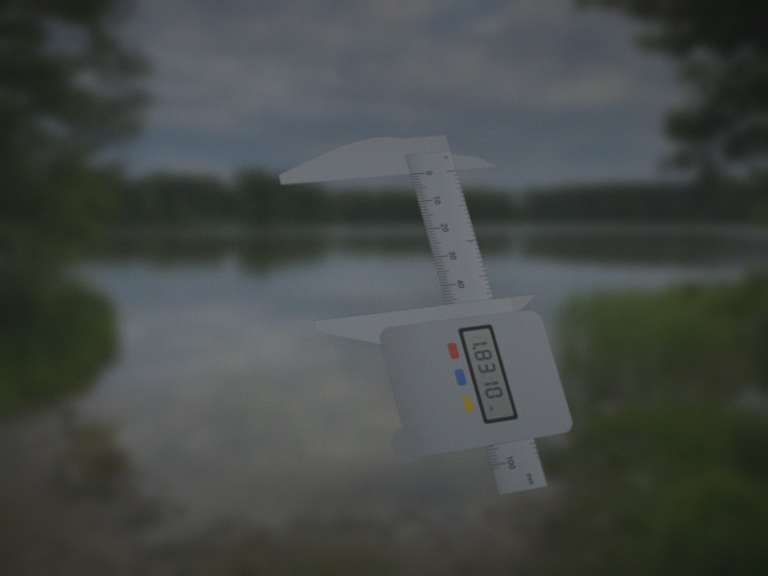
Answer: {"value": 1.8310, "unit": "in"}
